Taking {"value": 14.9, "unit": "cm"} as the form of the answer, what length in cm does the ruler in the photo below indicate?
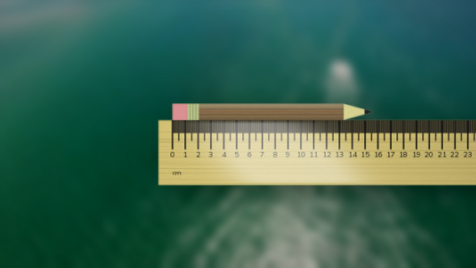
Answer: {"value": 15.5, "unit": "cm"}
